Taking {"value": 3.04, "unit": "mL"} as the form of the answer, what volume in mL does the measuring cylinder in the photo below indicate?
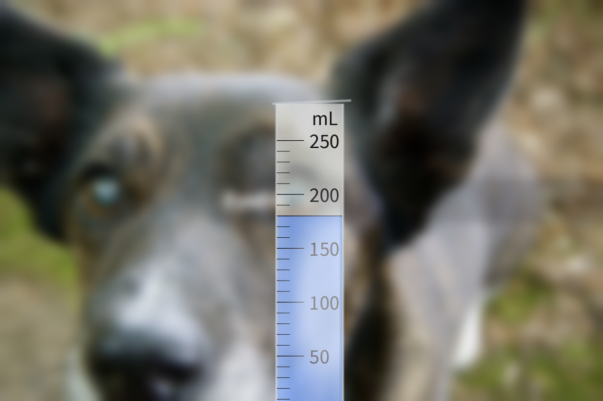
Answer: {"value": 180, "unit": "mL"}
